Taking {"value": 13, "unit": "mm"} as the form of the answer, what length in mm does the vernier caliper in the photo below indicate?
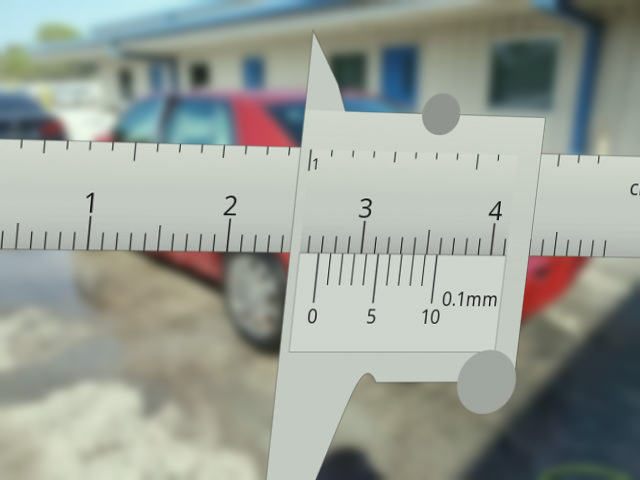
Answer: {"value": 26.8, "unit": "mm"}
